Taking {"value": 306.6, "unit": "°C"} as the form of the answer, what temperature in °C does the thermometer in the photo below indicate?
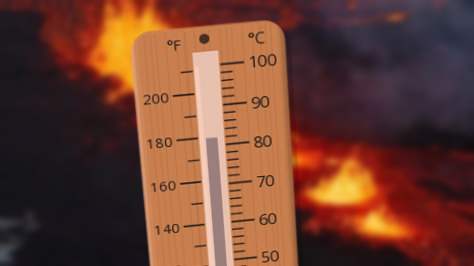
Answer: {"value": 82, "unit": "°C"}
